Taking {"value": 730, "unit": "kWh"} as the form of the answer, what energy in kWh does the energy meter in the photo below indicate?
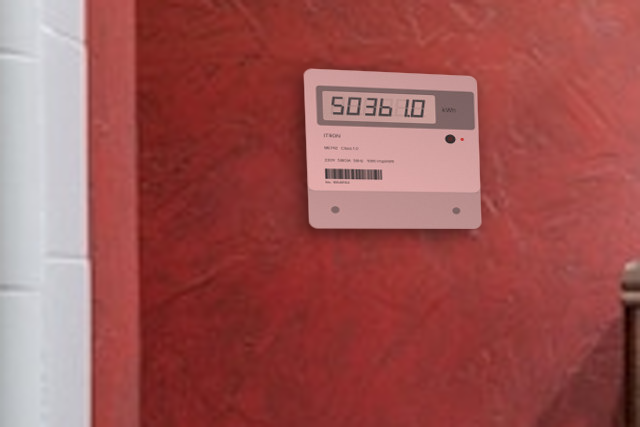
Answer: {"value": 50361.0, "unit": "kWh"}
